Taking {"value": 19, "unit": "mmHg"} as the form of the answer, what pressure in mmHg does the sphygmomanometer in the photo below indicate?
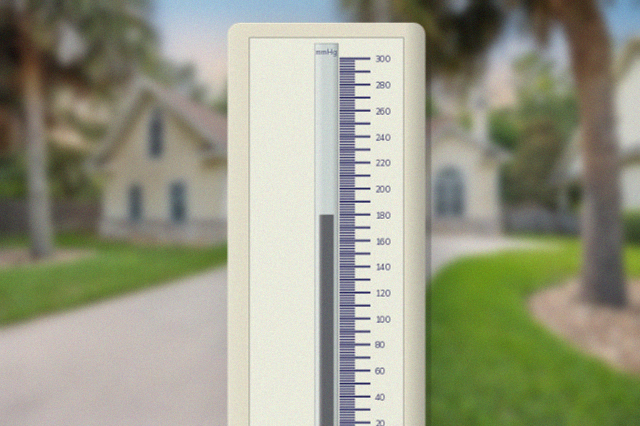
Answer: {"value": 180, "unit": "mmHg"}
